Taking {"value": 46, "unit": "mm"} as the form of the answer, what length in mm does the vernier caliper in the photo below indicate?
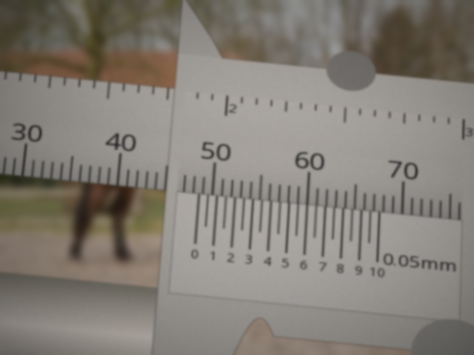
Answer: {"value": 48.6, "unit": "mm"}
